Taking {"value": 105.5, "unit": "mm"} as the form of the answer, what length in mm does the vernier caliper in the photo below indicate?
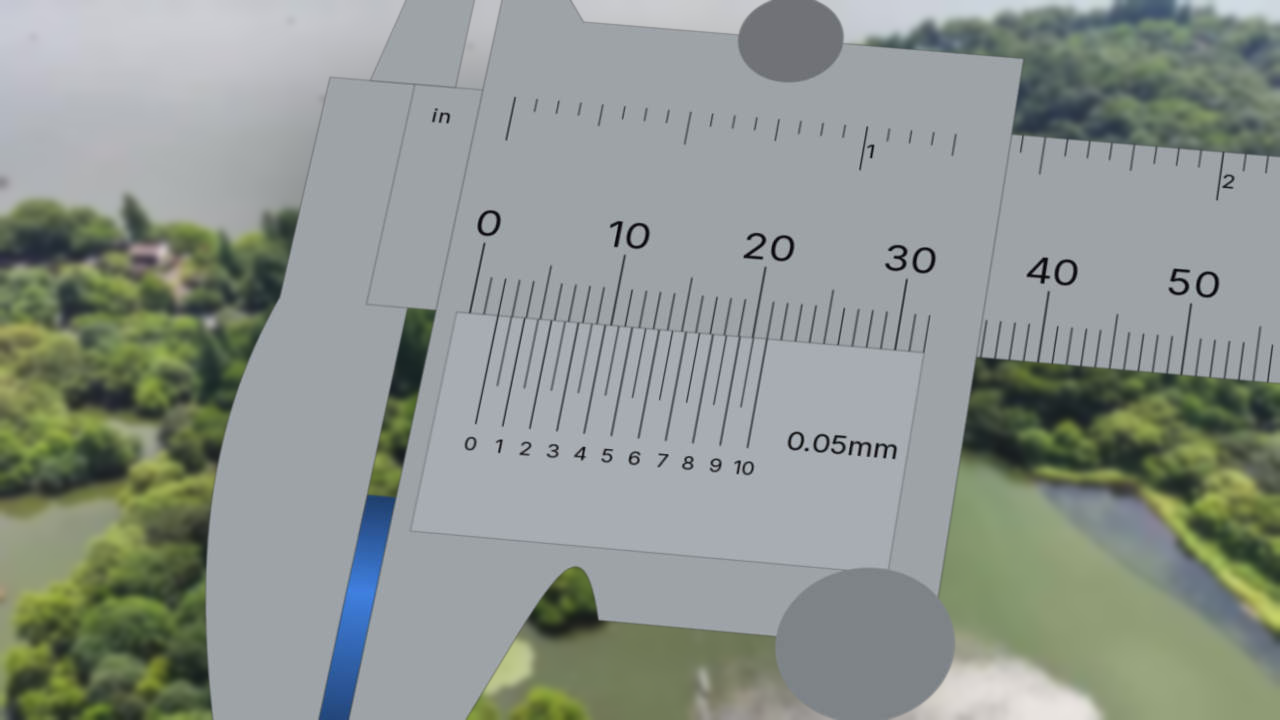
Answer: {"value": 2.0, "unit": "mm"}
